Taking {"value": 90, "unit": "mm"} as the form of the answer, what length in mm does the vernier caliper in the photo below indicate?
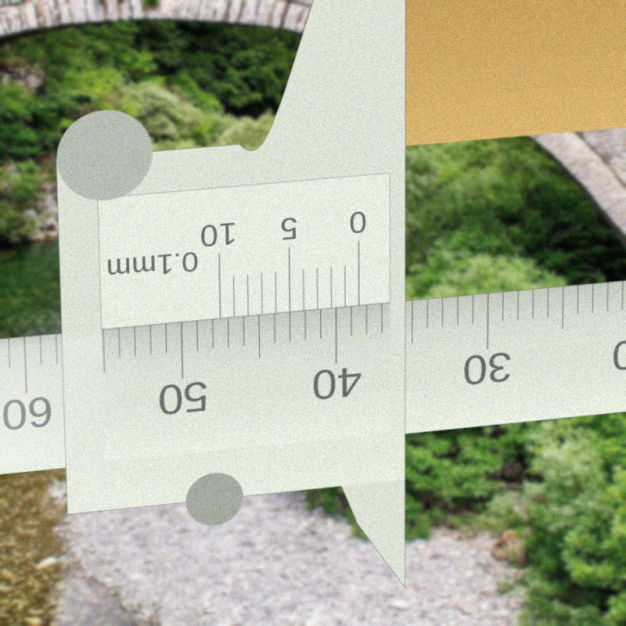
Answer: {"value": 38.5, "unit": "mm"}
